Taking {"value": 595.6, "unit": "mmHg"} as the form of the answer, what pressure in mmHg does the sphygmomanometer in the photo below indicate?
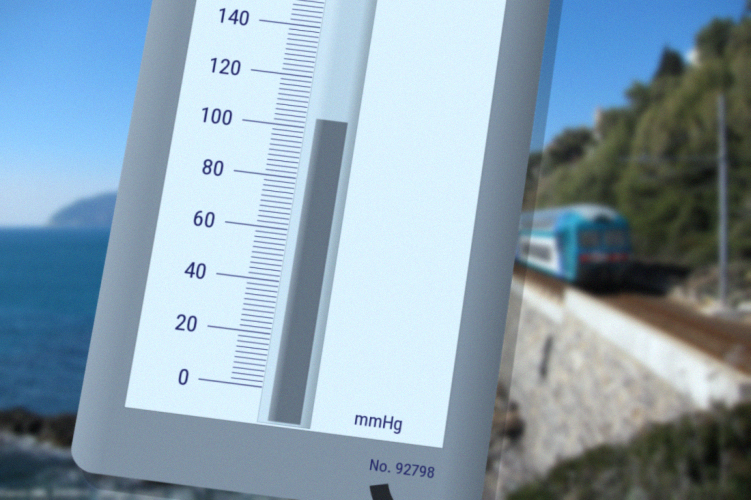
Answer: {"value": 104, "unit": "mmHg"}
